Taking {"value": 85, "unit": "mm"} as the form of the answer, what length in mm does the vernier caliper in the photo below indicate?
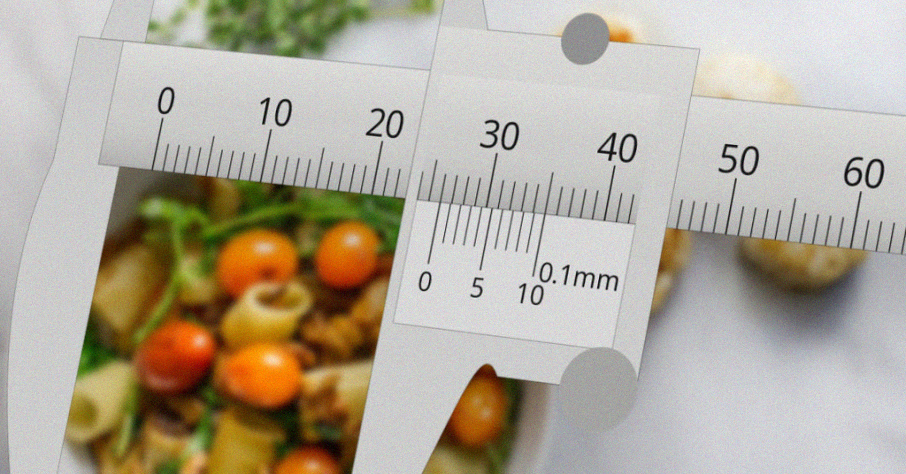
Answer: {"value": 26.0, "unit": "mm"}
